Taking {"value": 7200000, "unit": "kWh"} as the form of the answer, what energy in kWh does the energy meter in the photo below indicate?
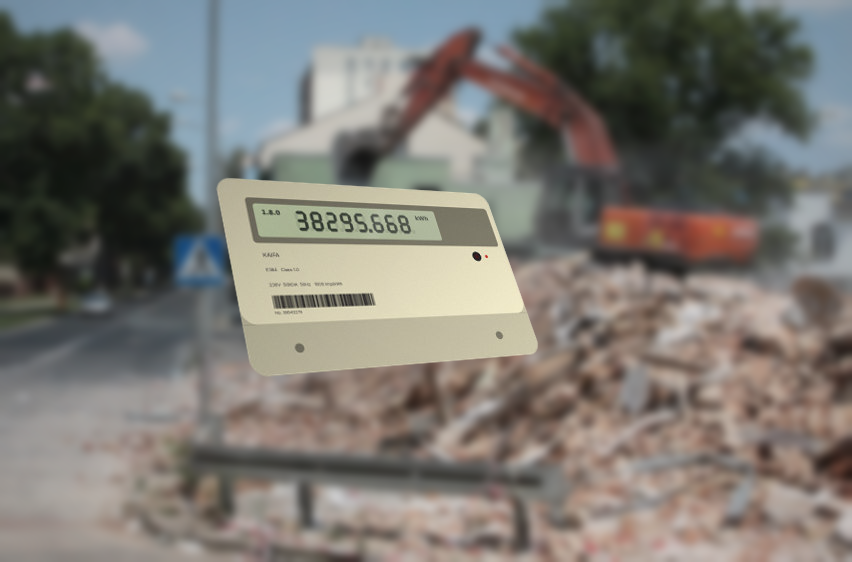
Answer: {"value": 38295.668, "unit": "kWh"}
